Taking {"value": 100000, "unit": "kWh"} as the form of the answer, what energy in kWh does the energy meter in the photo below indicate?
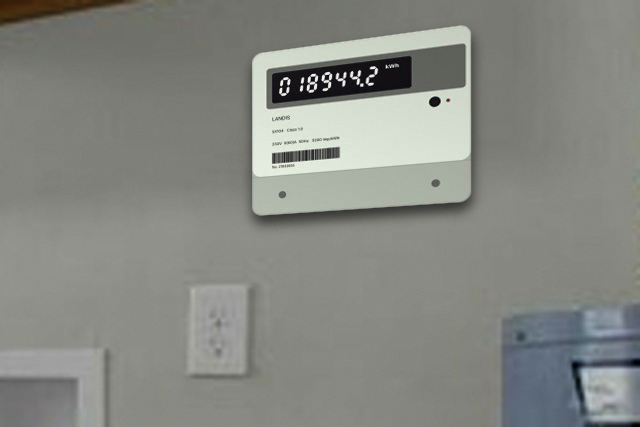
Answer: {"value": 18944.2, "unit": "kWh"}
